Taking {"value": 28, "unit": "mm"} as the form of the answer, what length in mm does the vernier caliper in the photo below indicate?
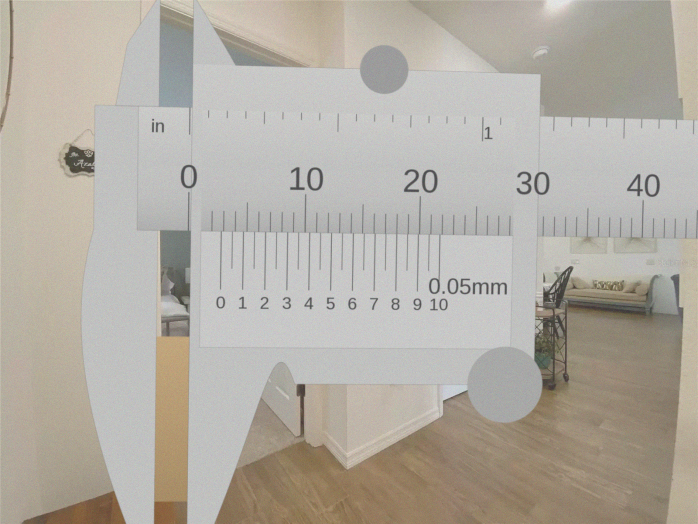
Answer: {"value": 2.8, "unit": "mm"}
